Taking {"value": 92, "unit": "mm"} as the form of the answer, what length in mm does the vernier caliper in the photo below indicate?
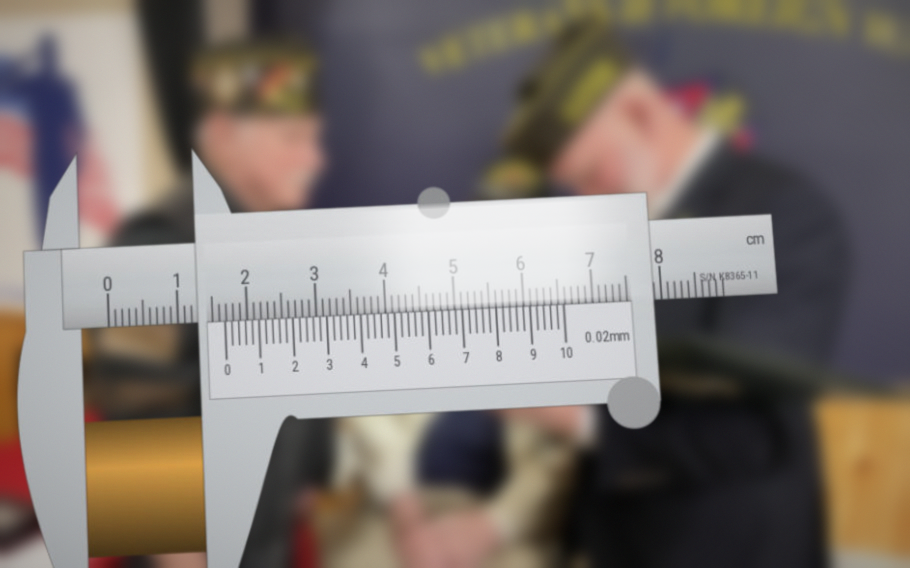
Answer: {"value": 16.8, "unit": "mm"}
